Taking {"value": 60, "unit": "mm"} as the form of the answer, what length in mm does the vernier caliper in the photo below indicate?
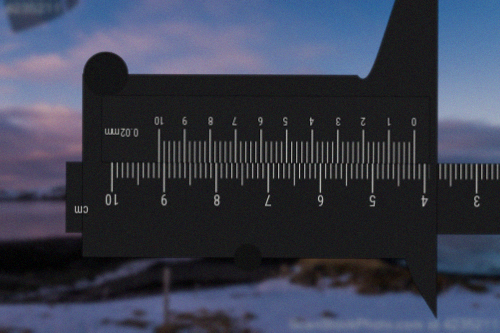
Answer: {"value": 42.0, "unit": "mm"}
